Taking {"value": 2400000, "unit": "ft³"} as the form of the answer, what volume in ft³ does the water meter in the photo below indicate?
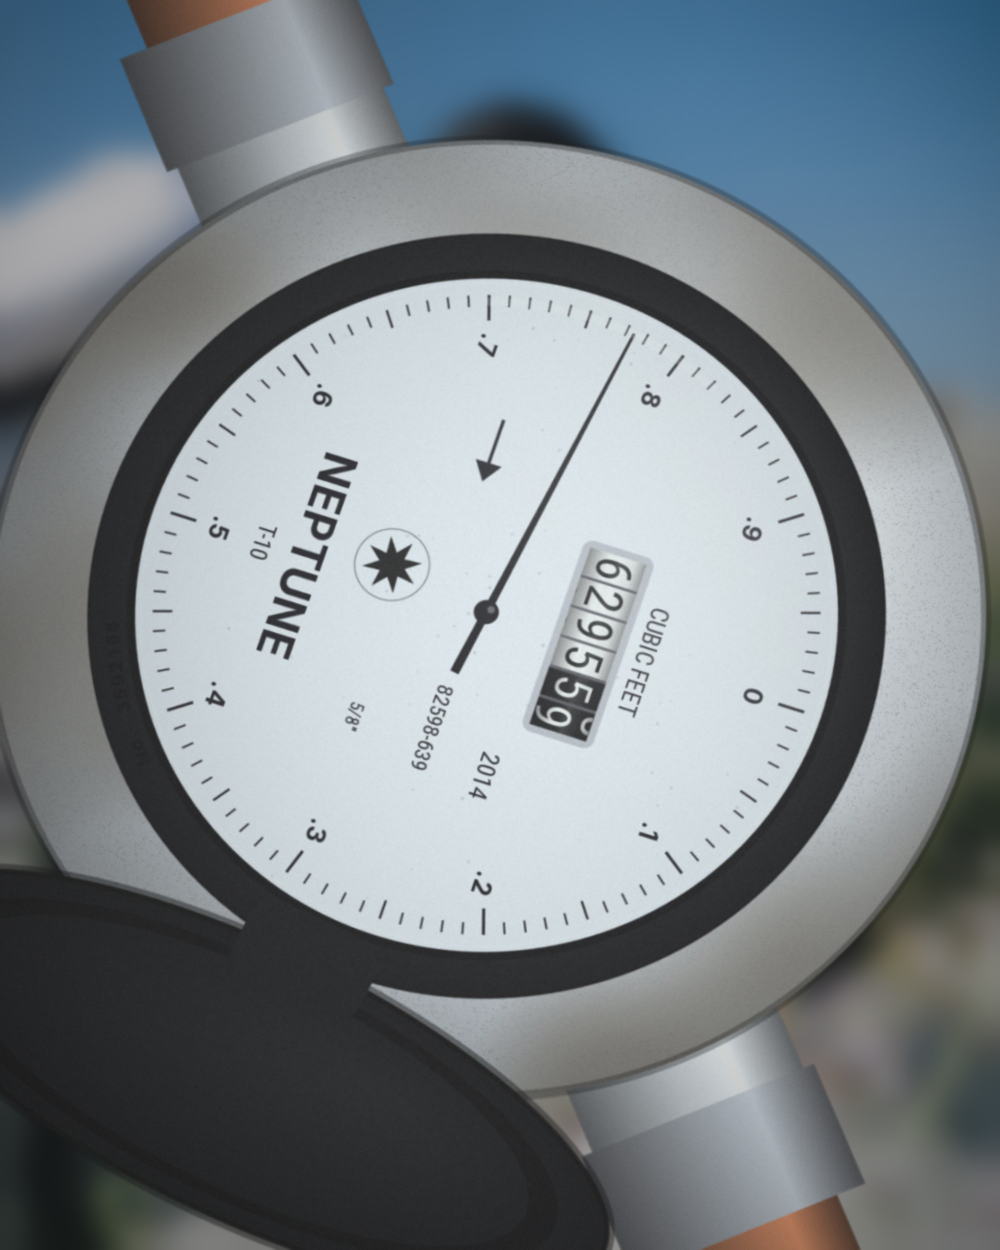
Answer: {"value": 629558.77, "unit": "ft³"}
